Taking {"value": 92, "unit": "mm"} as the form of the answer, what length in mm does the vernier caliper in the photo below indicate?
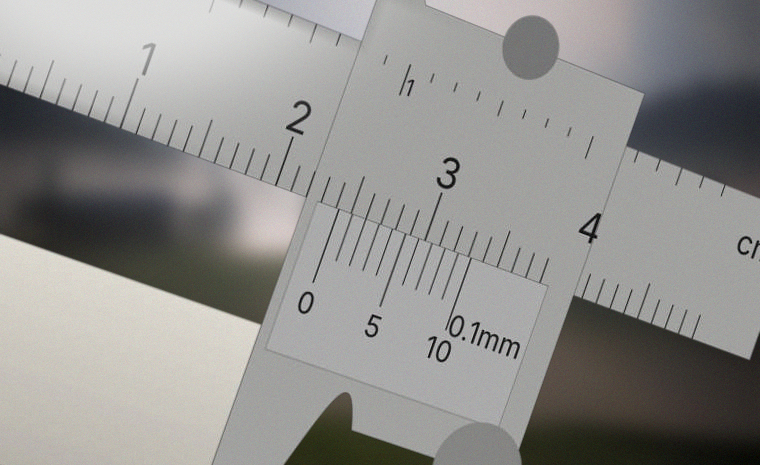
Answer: {"value": 24.2, "unit": "mm"}
